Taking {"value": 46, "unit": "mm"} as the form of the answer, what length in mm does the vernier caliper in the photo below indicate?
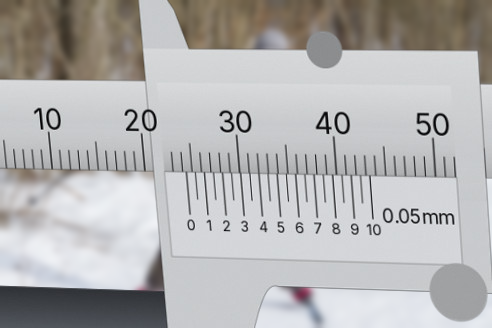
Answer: {"value": 24.4, "unit": "mm"}
